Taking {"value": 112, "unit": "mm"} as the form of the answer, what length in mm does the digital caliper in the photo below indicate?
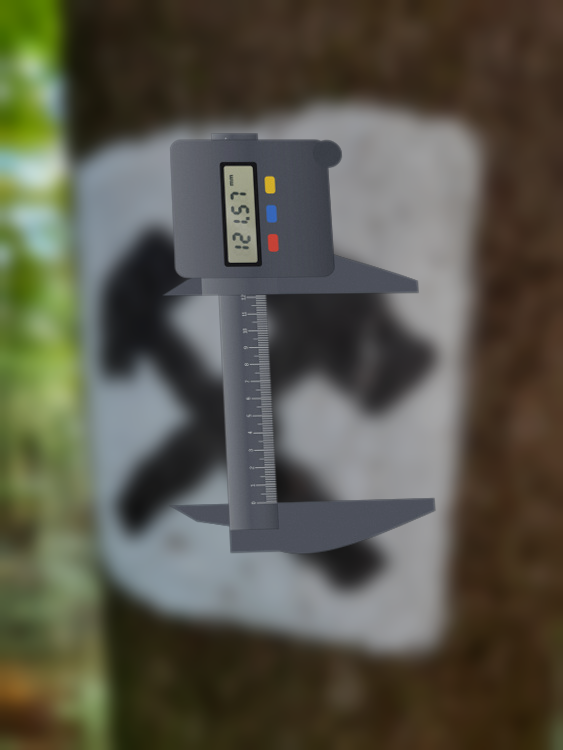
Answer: {"value": 121.57, "unit": "mm"}
